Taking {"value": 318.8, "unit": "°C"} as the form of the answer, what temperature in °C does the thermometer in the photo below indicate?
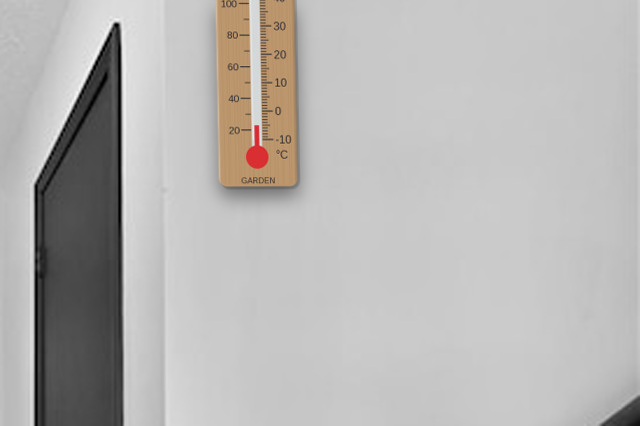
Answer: {"value": -5, "unit": "°C"}
